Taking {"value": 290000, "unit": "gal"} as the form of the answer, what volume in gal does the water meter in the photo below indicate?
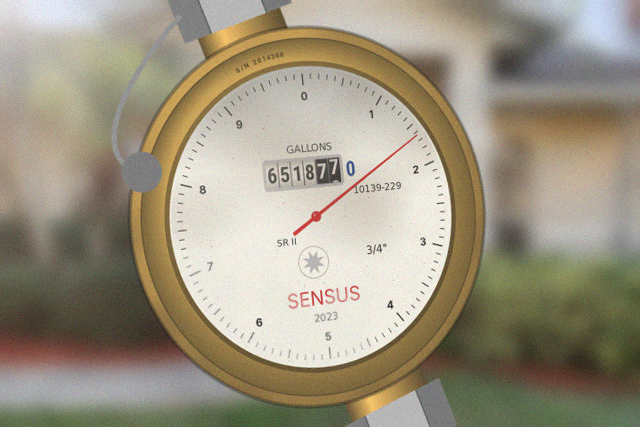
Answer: {"value": 6518771.6, "unit": "gal"}
